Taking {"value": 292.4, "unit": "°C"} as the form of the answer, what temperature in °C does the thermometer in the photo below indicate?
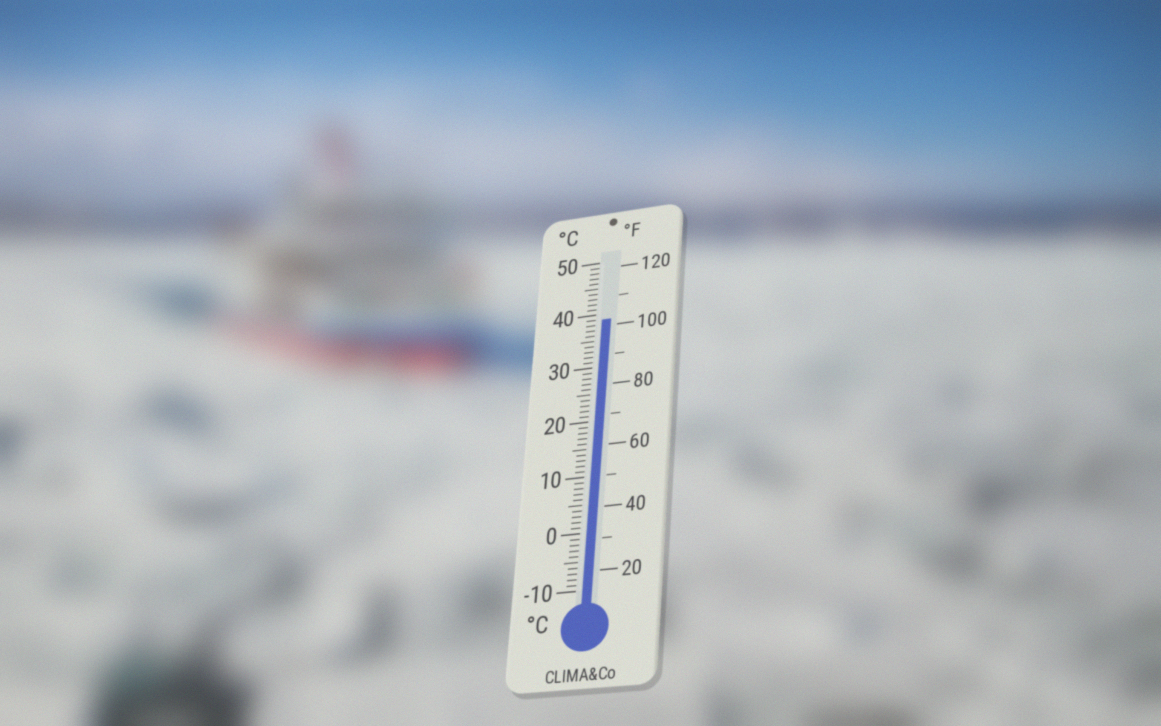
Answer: {"value": 39, "unit": "°C"}
